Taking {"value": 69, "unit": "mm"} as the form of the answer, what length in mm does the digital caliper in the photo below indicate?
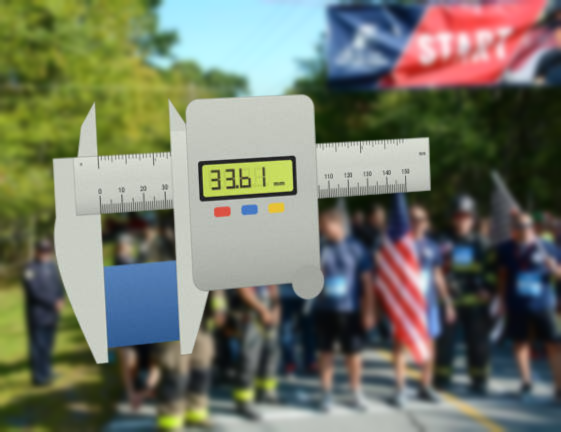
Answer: {"value": 33.61, "unit": "mm"}
